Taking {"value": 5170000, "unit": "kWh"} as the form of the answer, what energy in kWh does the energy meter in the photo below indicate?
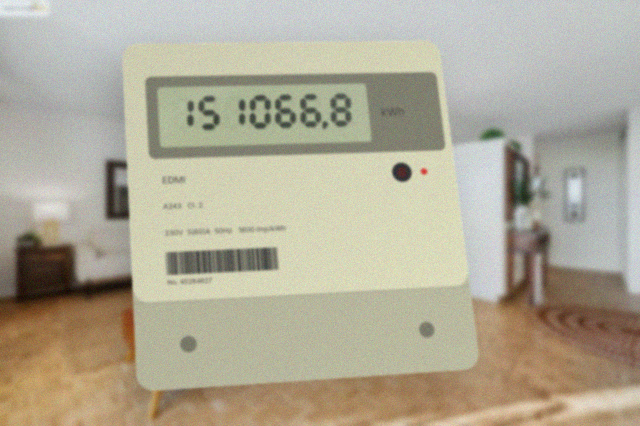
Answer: {"value": 151066.8, "unit": "kWh"}
